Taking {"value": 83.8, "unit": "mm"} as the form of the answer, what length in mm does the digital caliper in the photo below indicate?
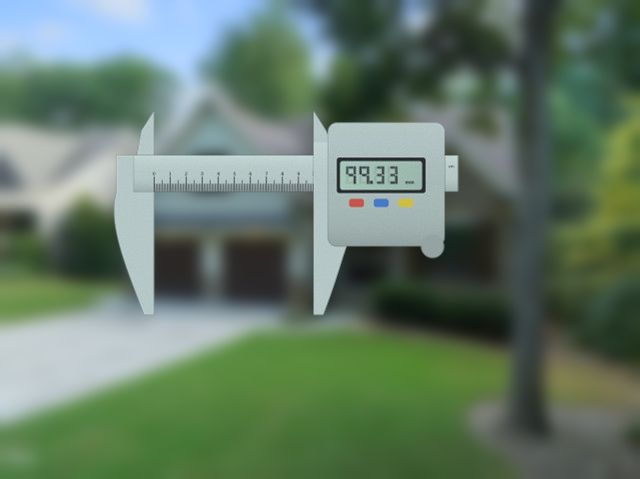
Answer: {"value": 99.33, "unit": "mm"}
